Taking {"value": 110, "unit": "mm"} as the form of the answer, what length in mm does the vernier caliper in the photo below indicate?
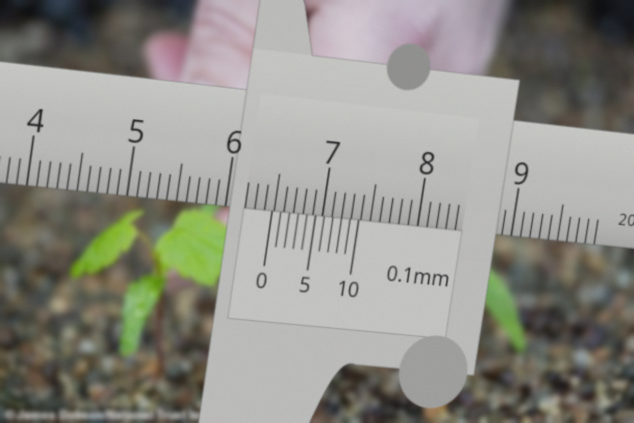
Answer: {"value": 64.8, "unit": "mm"}
